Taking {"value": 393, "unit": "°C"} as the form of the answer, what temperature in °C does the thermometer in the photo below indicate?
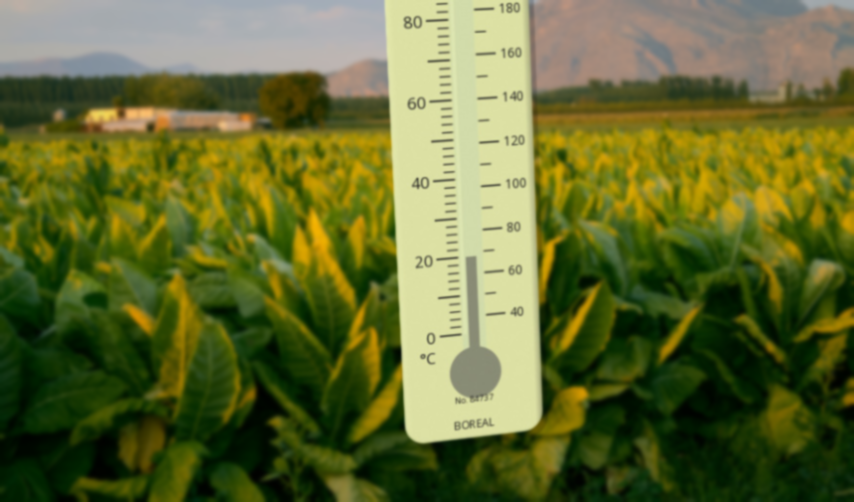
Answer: {"value": 20, "unit": "°C"}
